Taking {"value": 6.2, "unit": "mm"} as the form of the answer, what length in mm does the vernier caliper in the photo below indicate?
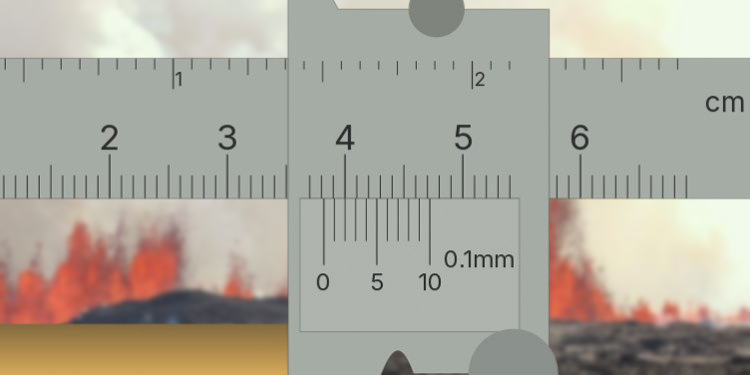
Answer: {"value": 38.2, "unit": "mm"}
